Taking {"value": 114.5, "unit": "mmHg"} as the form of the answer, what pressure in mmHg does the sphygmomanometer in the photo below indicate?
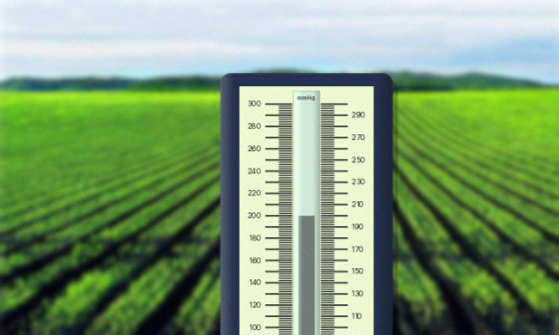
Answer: {"value": 200, "unit": "mmHg"}
